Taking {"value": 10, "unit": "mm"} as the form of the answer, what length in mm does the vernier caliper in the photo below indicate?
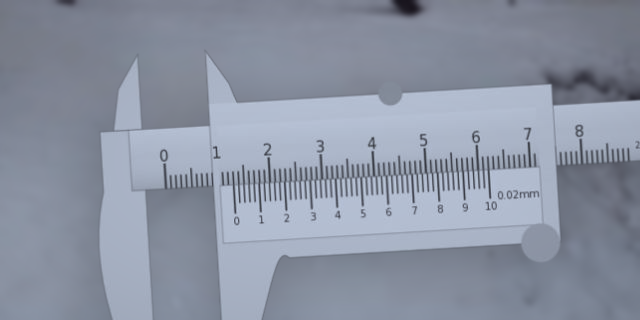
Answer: {"value": 13.0, "unit": "mm"}
